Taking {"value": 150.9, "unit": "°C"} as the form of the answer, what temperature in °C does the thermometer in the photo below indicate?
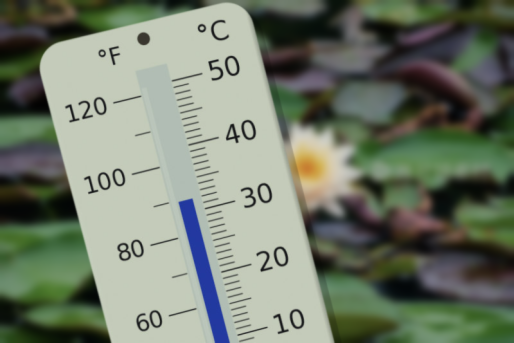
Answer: {"value": 32, "unit": "°C"}
